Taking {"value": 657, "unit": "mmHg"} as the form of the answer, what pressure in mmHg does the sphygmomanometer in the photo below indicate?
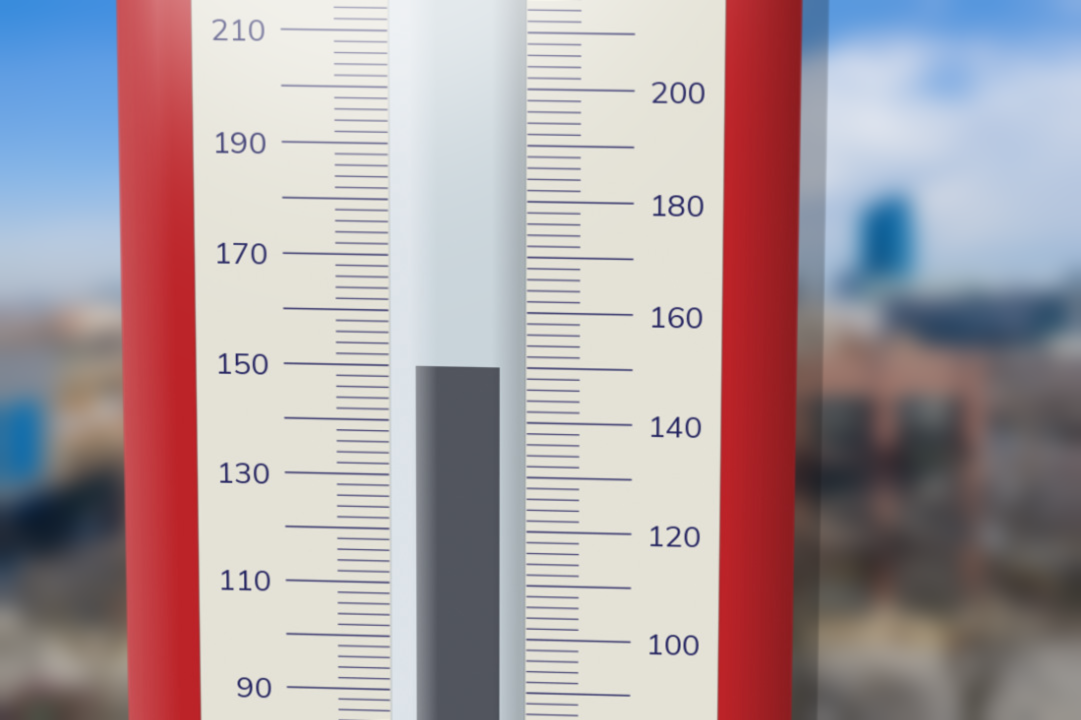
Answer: {"value": 150, "unit": "mmHg"}
